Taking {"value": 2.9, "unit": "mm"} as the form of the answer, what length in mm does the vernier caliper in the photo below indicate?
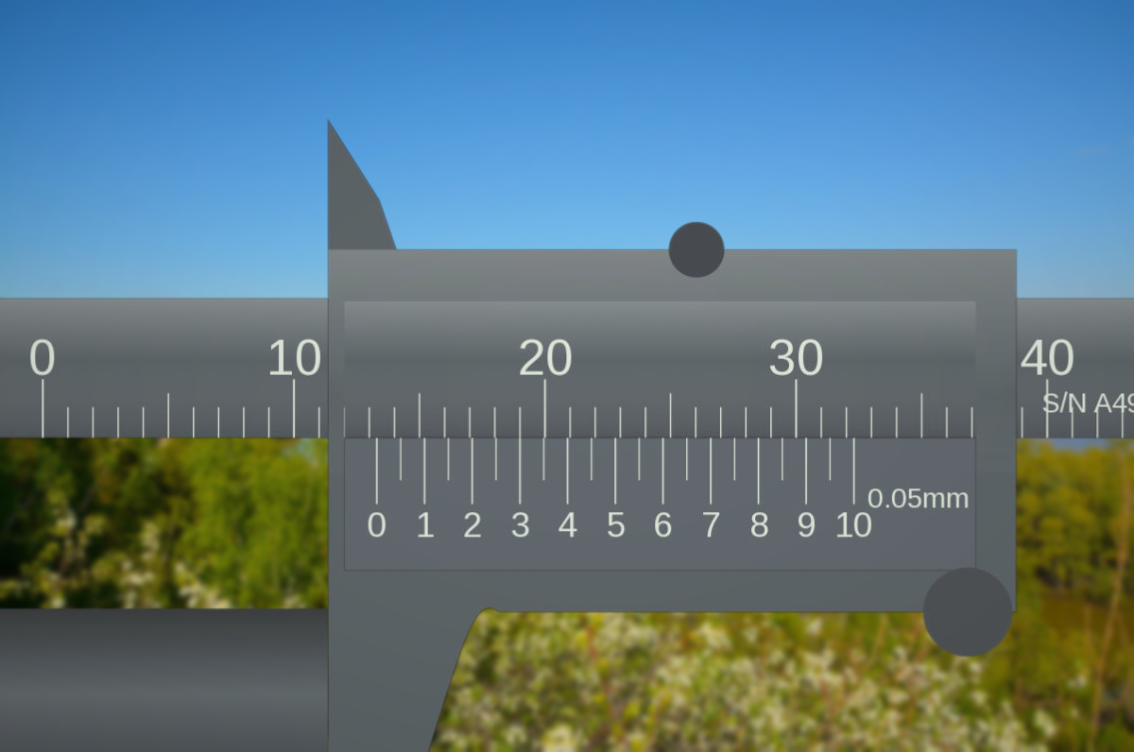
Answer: {"value": 13.30, "unit": "mm"}
